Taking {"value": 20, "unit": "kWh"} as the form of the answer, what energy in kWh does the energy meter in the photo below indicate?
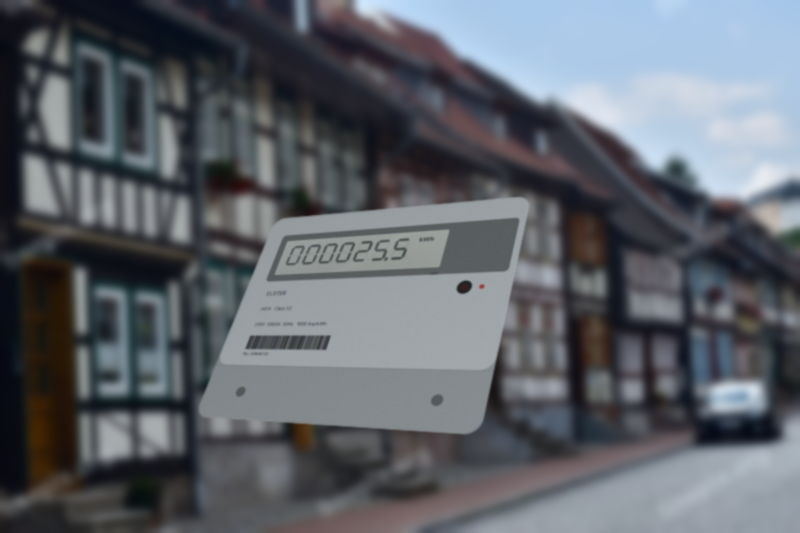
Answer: {"value": 25.5, "unit": "kWh"}
